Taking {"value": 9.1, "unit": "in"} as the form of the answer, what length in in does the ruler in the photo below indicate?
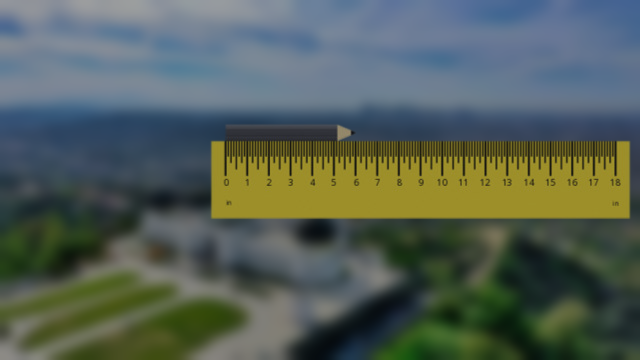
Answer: {"value": 6, "unit": "in"}
